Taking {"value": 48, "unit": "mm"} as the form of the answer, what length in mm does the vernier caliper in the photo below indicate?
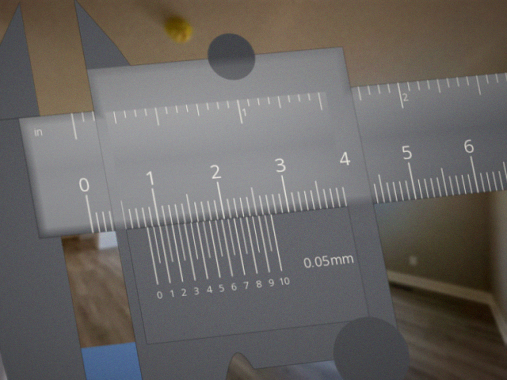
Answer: {"value": 8.2, "unit": "mm"}
